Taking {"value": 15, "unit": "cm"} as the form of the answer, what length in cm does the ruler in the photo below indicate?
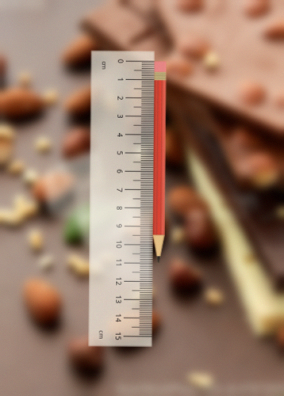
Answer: {"value": 11, "unit": "cm"}
